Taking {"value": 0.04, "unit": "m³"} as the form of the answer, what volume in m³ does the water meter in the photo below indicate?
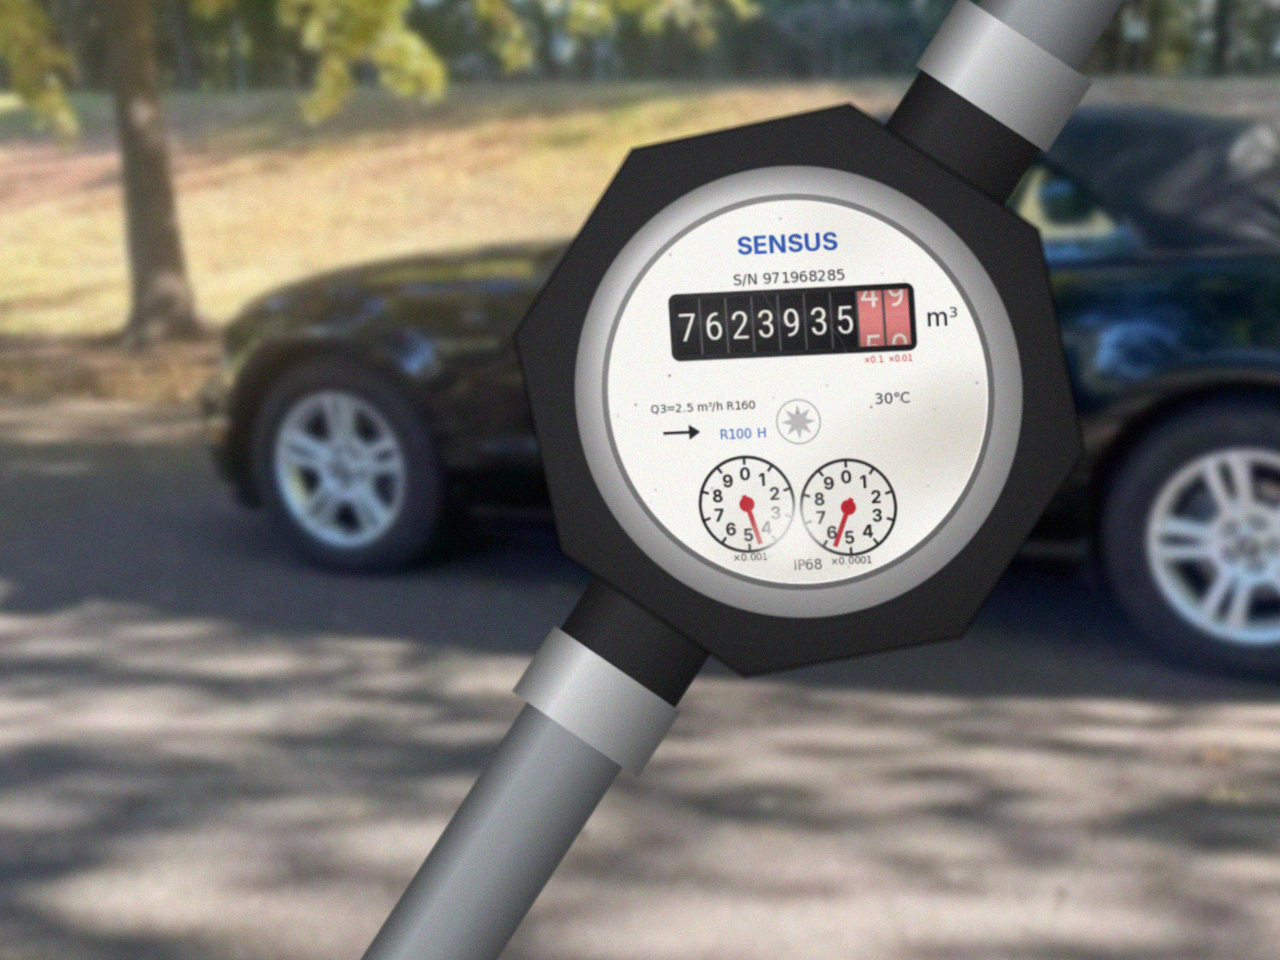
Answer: {"value": 7623935.4945, "unit": "m³"}
